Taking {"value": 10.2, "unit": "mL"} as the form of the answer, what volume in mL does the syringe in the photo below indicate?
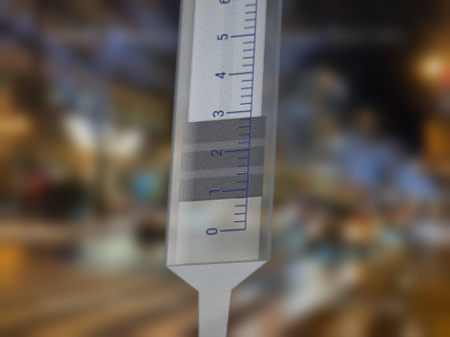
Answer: {"value": 0.8, "unit": "mL"}
